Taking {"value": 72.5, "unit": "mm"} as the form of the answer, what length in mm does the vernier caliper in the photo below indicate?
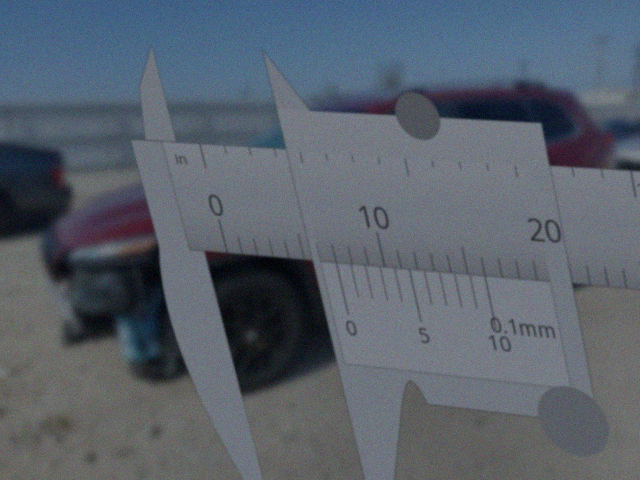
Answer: {"value": 7.0, "unit": "mm"}
